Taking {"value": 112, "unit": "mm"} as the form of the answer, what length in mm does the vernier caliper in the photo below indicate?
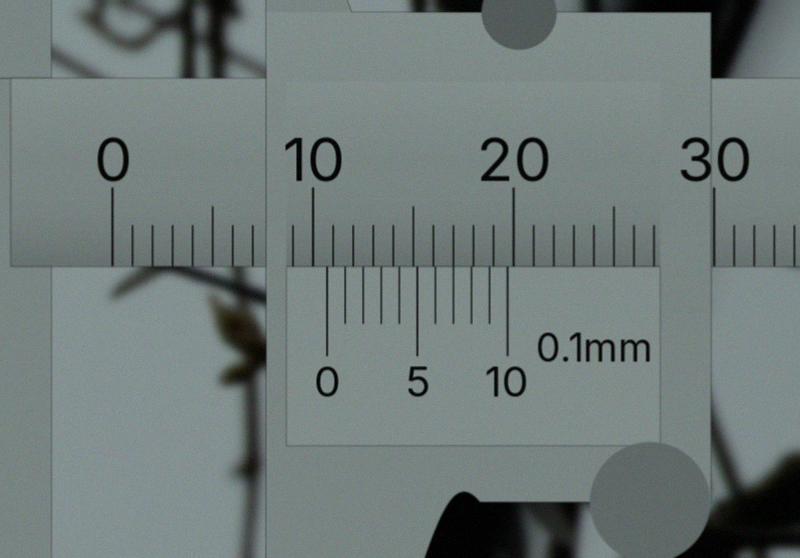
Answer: {"value": 10.7, "unit": "mm"}
